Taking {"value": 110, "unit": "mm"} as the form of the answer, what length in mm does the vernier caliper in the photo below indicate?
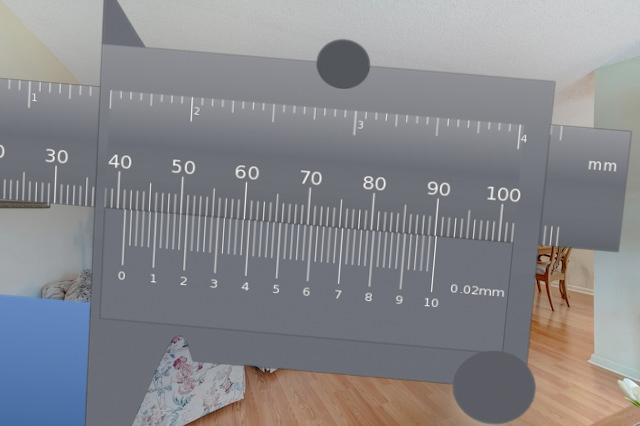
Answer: {"value": 41.2, "unit": "mm"}
